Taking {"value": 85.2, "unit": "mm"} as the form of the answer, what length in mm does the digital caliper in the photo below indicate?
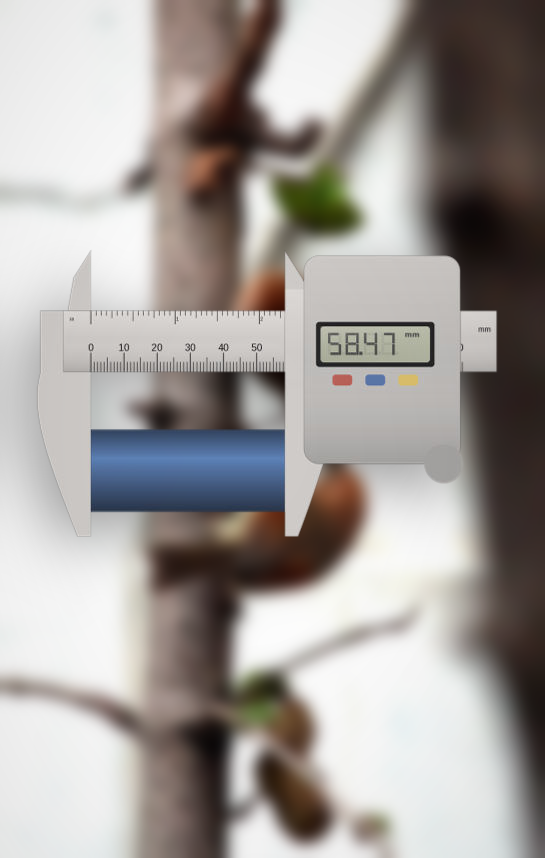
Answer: {"value": 58.47, "unit": "mm"}
